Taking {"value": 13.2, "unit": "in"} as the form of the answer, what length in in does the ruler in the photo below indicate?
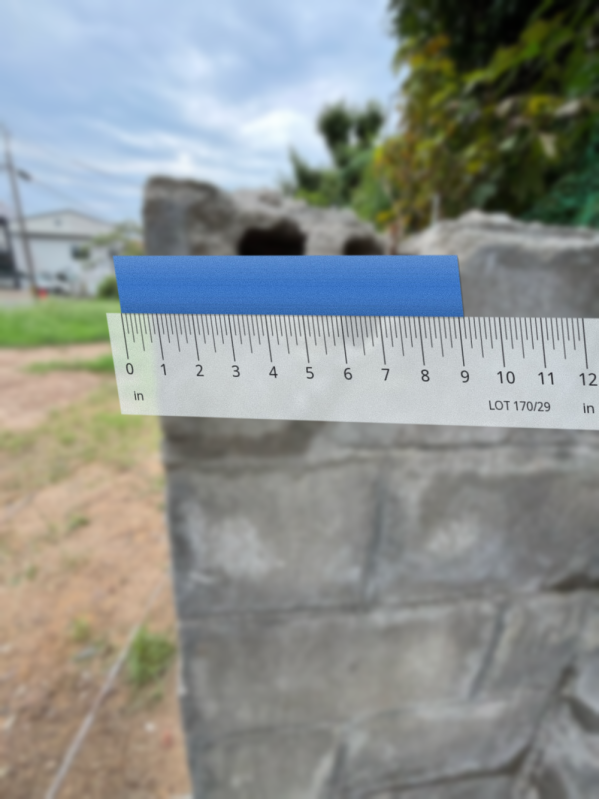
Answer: {"value": 9.125, "unit": "in"}
